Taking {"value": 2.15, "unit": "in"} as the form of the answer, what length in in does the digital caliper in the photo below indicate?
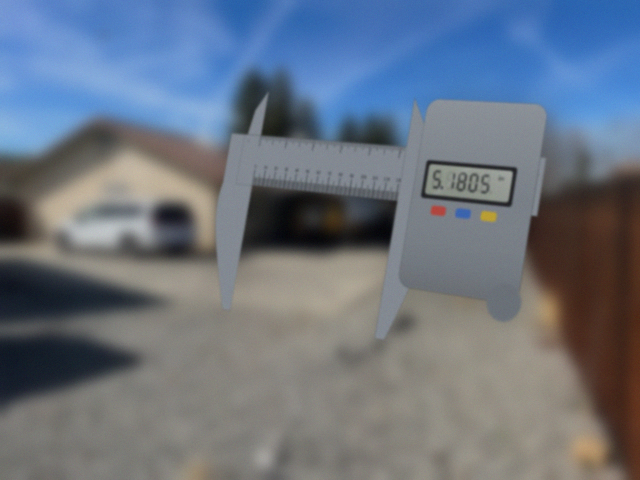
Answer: {"value": 5.1805, "unit": "in"}
